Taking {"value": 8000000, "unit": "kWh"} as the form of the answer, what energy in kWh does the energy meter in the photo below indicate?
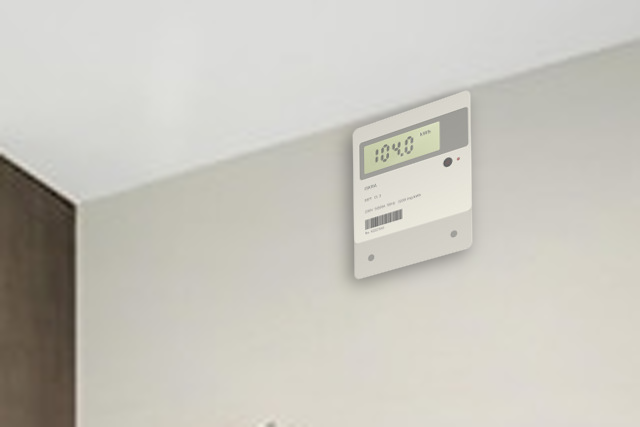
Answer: {"value": 104.0, "unit": "kWh"}
